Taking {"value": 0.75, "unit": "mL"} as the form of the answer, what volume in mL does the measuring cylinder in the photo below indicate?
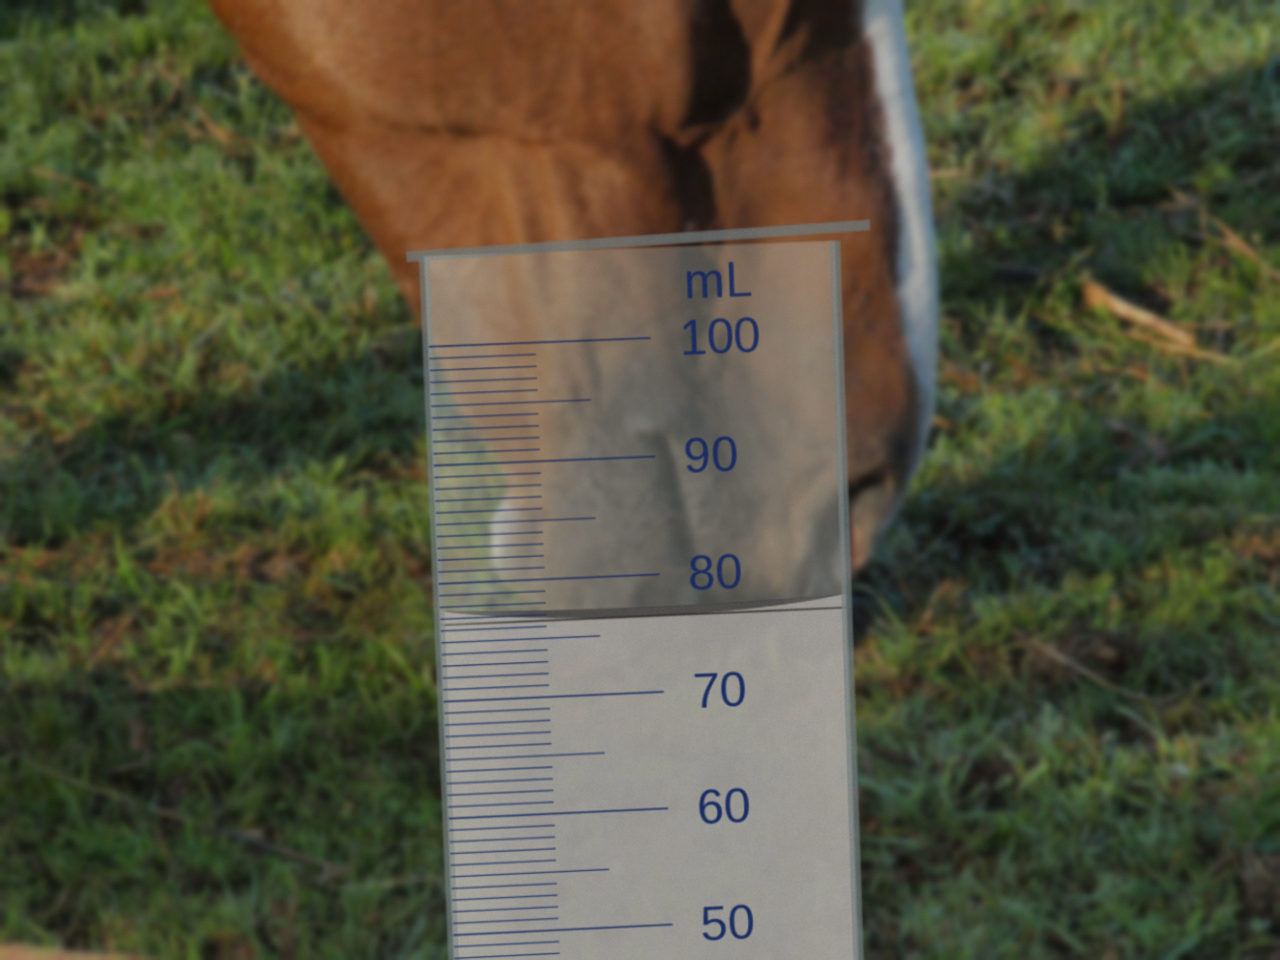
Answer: {"value": 76.5, "unit": "mL"}
